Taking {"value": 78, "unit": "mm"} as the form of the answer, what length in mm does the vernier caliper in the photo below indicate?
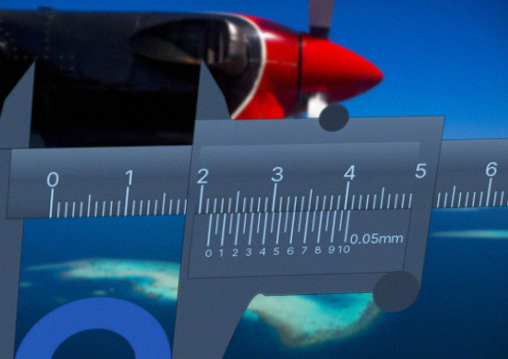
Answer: {"value": 21.6, "unit": "mm"}
